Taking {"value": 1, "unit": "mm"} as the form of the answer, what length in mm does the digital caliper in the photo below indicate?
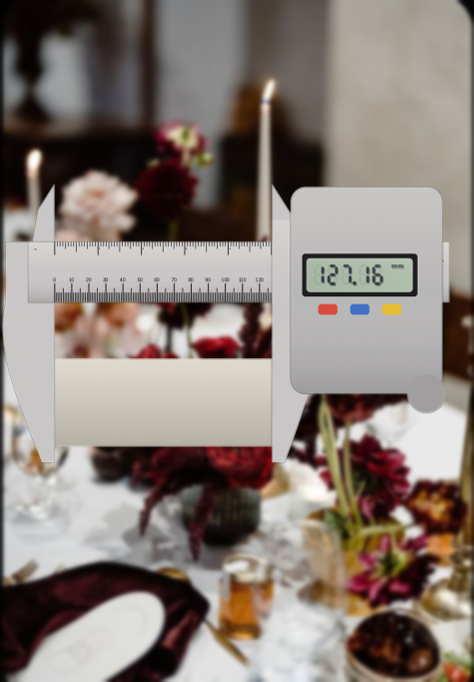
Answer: {"value": 127.16, "unit": "mm"}
